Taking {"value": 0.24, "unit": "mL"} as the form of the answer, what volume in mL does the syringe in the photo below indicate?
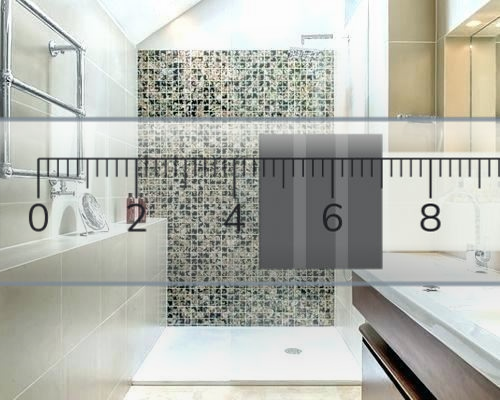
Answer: {"value": 4.5, "unit": "mL"}
